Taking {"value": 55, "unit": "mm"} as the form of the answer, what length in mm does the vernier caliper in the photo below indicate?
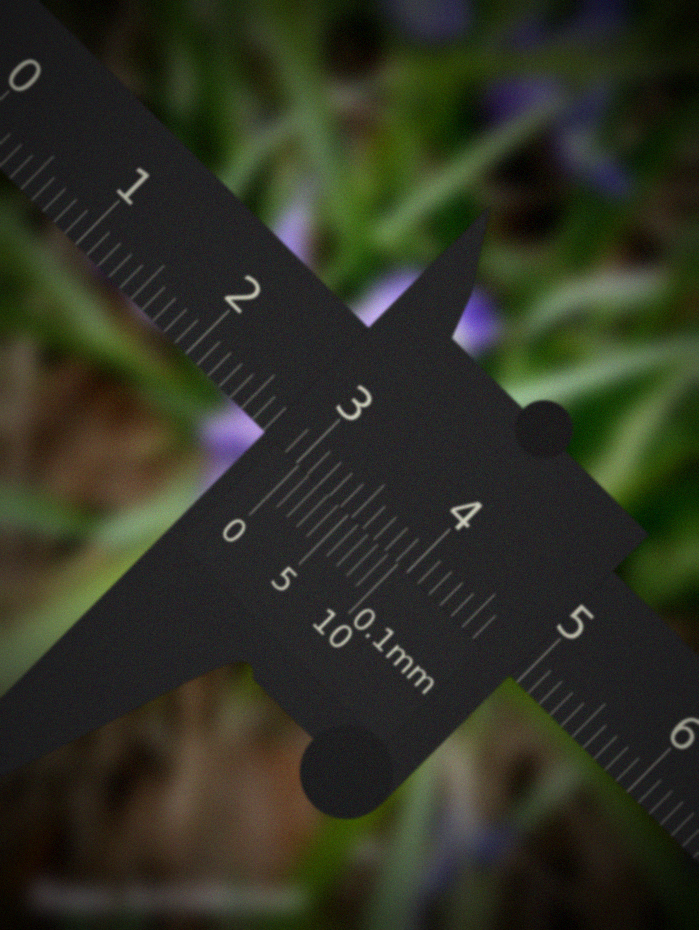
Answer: {"value": 30.2, "unit": "mm"}
